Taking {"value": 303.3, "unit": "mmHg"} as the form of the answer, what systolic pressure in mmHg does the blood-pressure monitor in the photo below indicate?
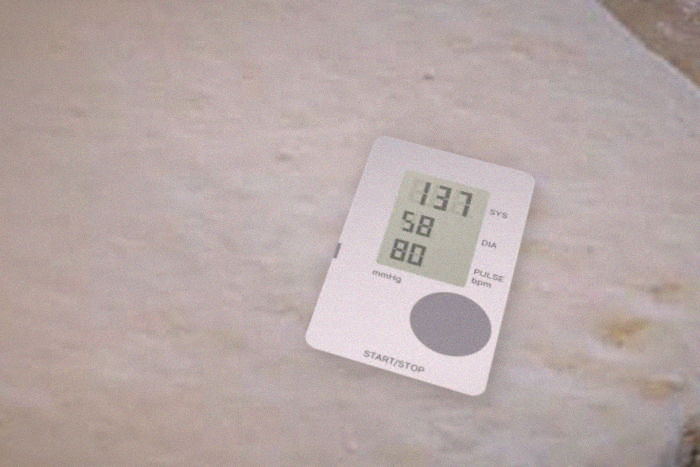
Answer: {"value": 137, "unit": "mmHg"}
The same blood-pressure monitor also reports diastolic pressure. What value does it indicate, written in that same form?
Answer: {"value": 58, "unit": "mmHg"}
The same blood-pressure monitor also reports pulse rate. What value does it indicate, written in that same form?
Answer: {"value": 80, "unit": "bpm"}
